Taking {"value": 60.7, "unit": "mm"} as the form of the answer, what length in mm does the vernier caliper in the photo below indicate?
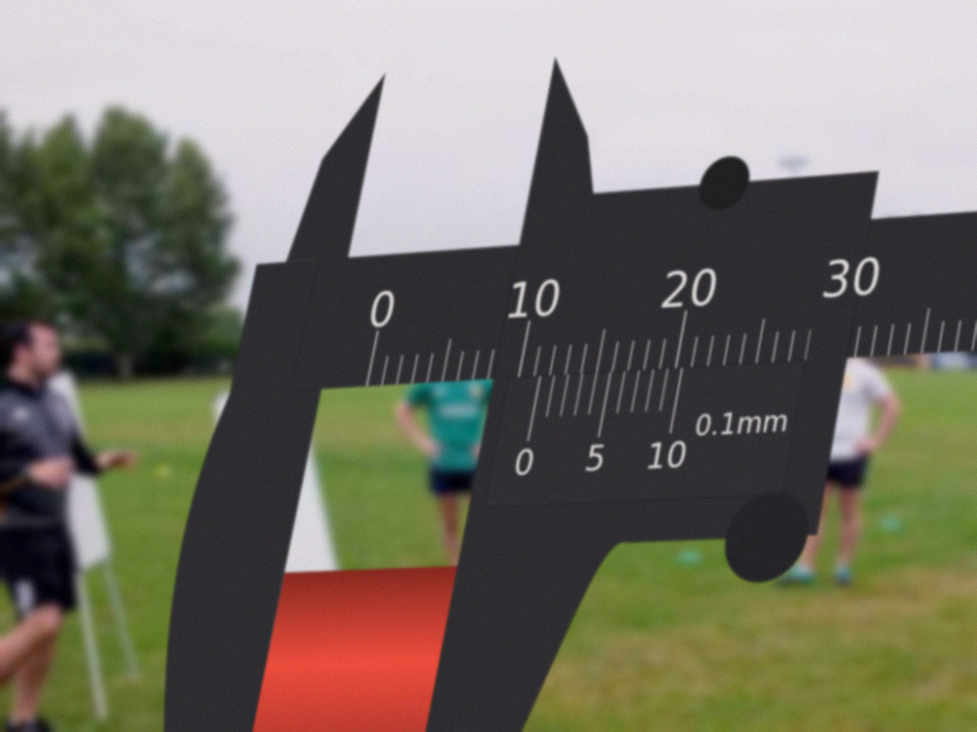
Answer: {"value": 11.4, "unit": "mm"}
